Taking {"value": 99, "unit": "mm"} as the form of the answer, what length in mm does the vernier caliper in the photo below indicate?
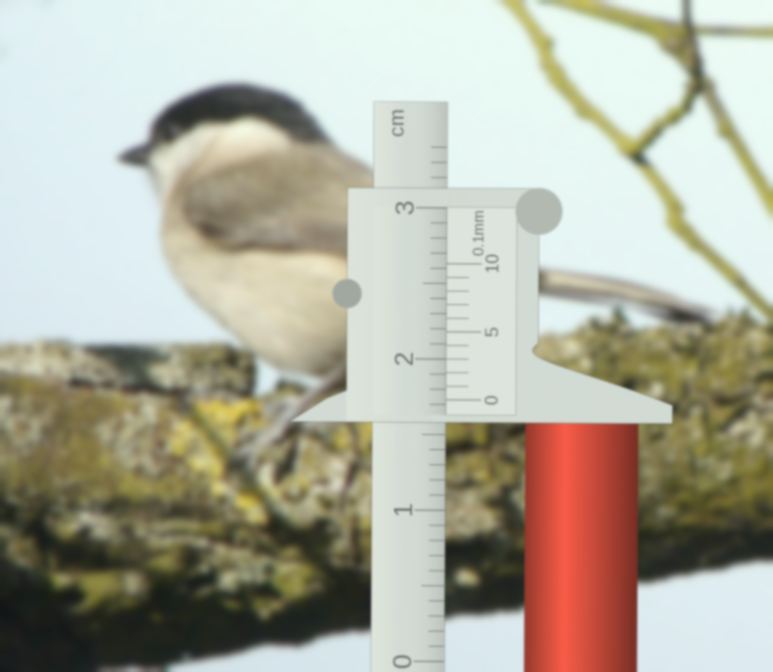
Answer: {"value": 17.3, "unit": "mm"}
